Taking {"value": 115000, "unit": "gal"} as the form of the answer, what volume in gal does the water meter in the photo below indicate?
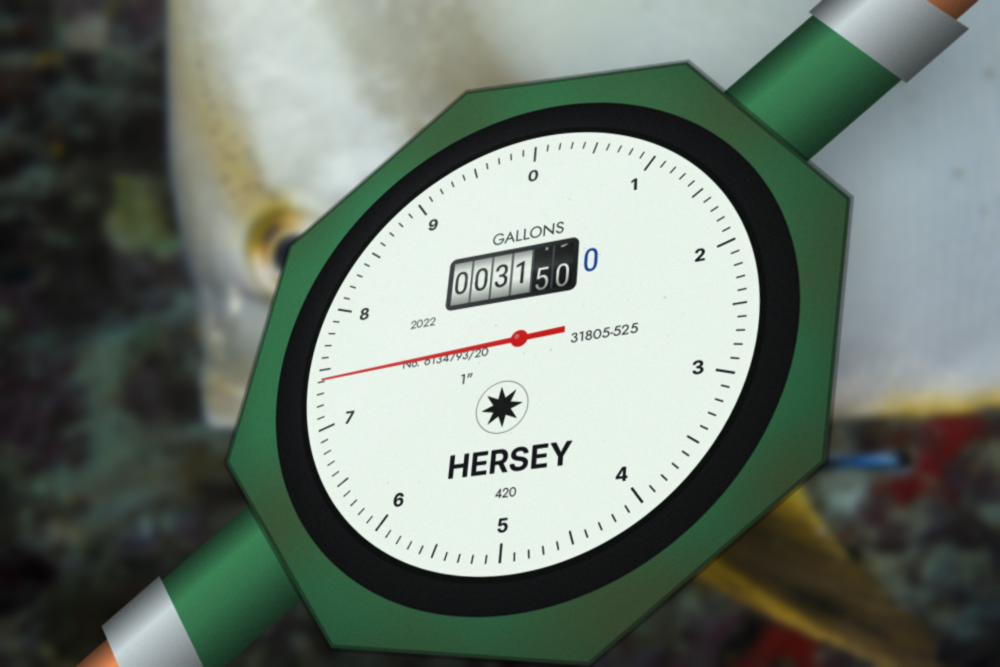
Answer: {"value": 31497.4, "unit": "gal"}
